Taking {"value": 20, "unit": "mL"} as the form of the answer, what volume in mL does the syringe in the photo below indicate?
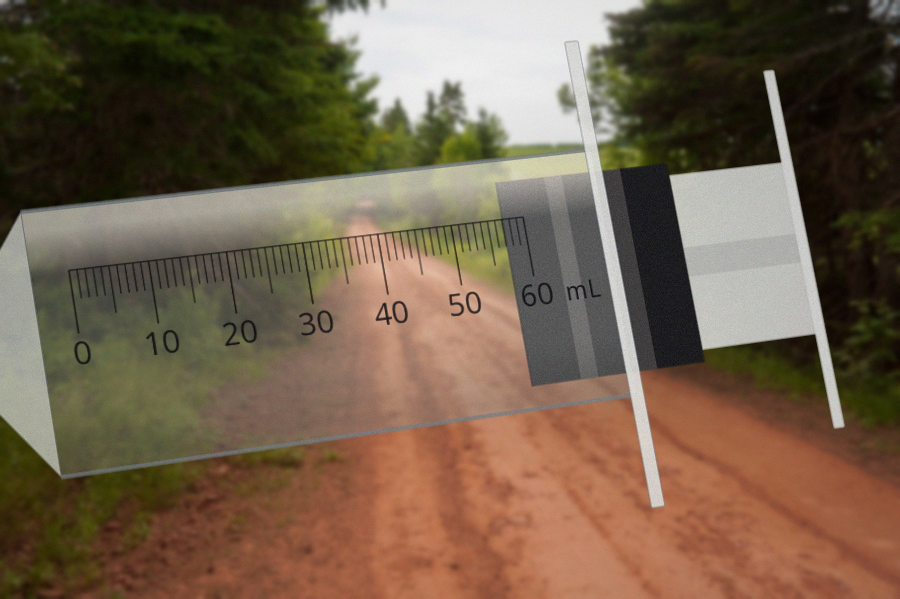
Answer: {"value": 57, "unit": "mL"}
